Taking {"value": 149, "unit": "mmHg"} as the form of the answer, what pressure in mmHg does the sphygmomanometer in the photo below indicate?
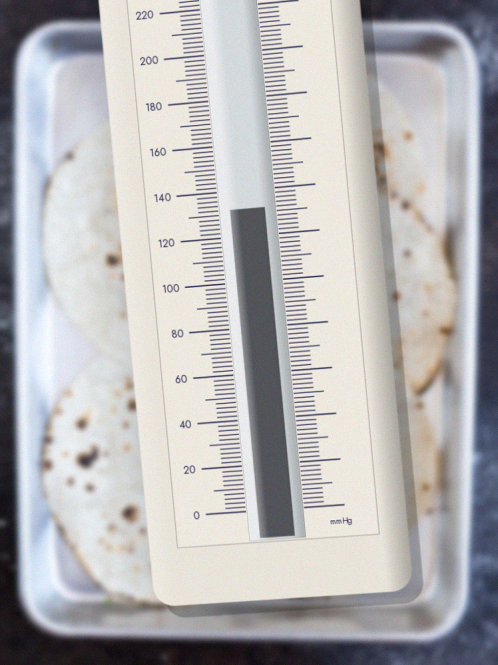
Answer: {"value": 132, "unit": "mmHg"}
